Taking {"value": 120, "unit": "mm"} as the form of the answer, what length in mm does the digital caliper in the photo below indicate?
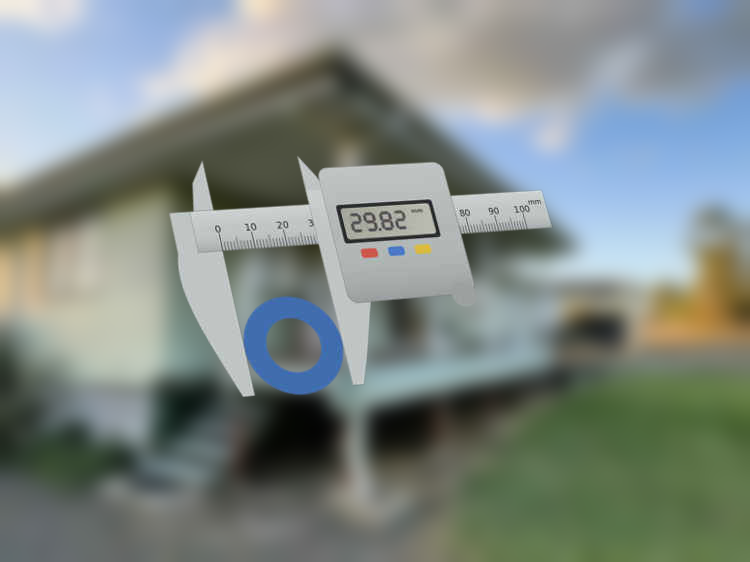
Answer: {"value": 29.82, "unit": "mm"}
